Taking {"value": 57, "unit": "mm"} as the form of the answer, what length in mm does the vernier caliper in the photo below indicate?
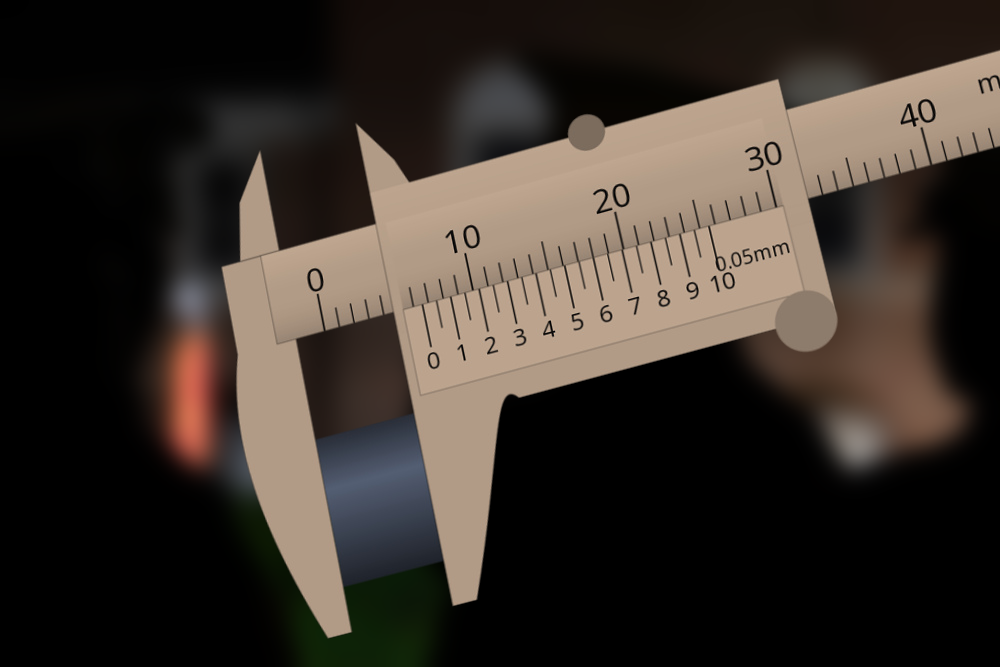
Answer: {"value": 6.6, "unit": "mm"}
